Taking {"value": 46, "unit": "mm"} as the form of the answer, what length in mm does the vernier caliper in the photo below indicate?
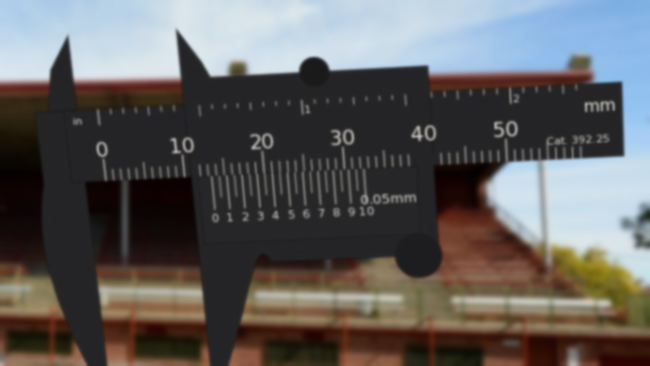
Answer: {"value": 13.4, "unit": "mm"}
